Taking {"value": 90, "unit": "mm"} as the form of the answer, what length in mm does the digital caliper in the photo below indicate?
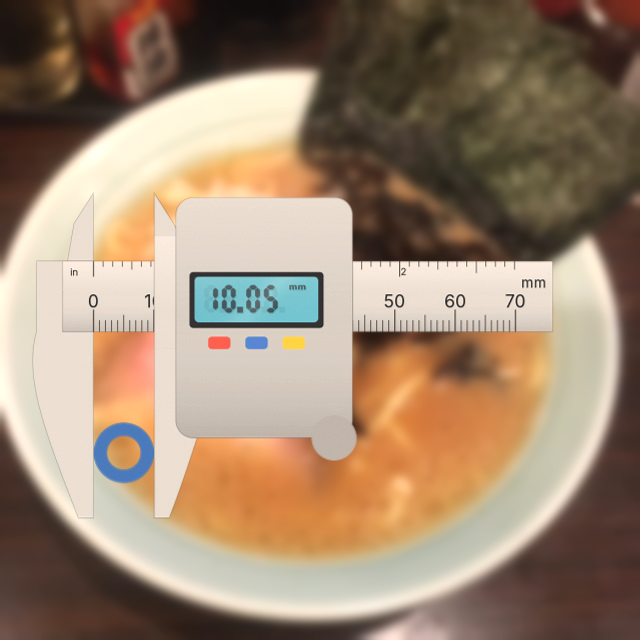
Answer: {"value": 10.05, "unit": "mm"}
